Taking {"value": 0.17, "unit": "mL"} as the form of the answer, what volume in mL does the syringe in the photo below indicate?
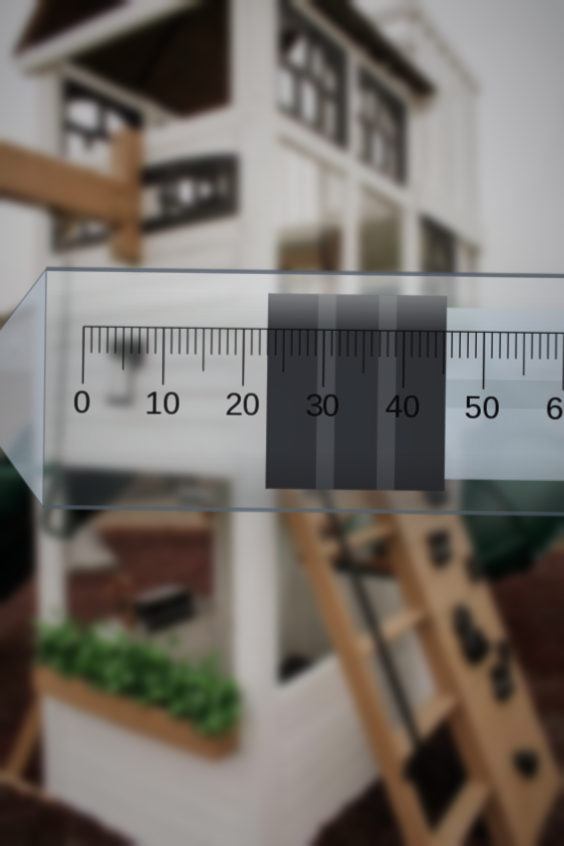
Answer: {"value": 23, "unit": "mL"}
